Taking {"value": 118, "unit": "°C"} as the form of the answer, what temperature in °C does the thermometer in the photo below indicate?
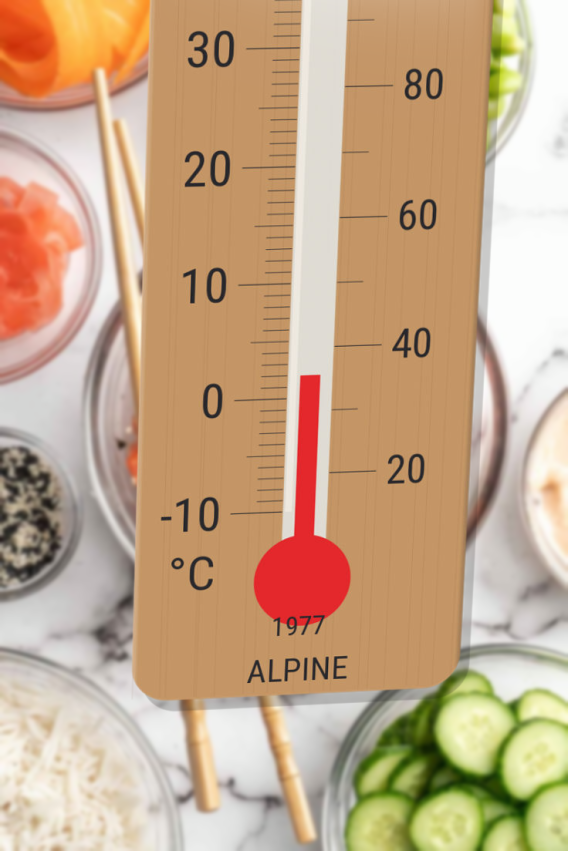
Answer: {"value": 2, "unit": "°C"}
